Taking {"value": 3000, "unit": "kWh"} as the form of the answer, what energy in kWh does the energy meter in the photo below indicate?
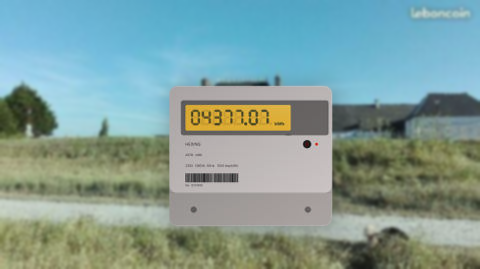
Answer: {"value": 4377.07, "unit": "kWh"}
